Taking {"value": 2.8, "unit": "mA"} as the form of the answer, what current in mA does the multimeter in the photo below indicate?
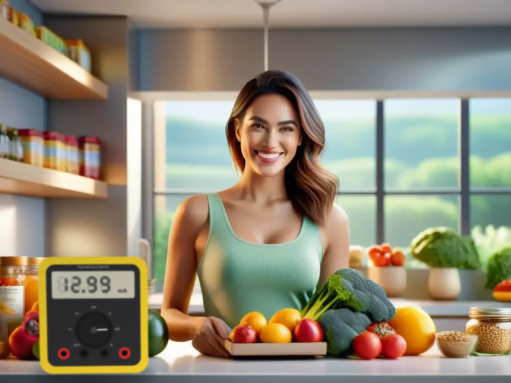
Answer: {"value": 12.99, "unit": "mA"}
